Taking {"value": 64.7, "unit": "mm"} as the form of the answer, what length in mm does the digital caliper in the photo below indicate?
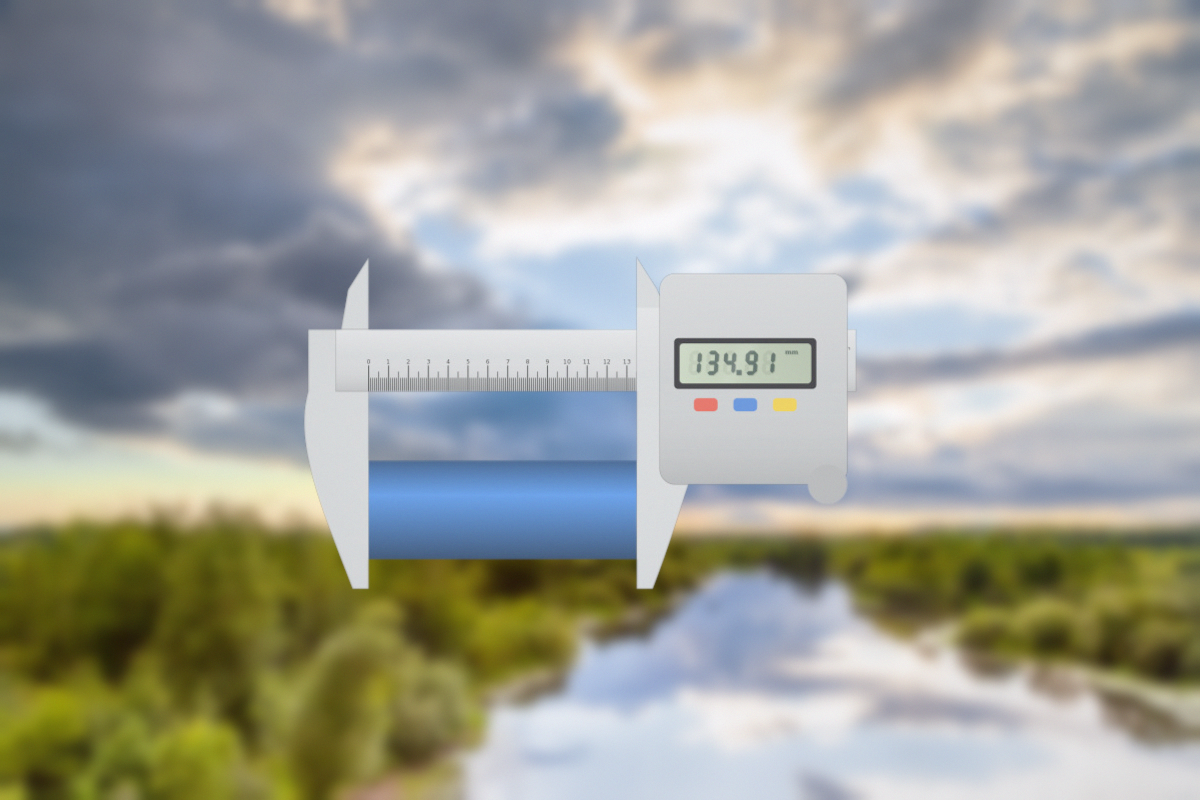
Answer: {"value": 134.91, "unit": "mm"}
